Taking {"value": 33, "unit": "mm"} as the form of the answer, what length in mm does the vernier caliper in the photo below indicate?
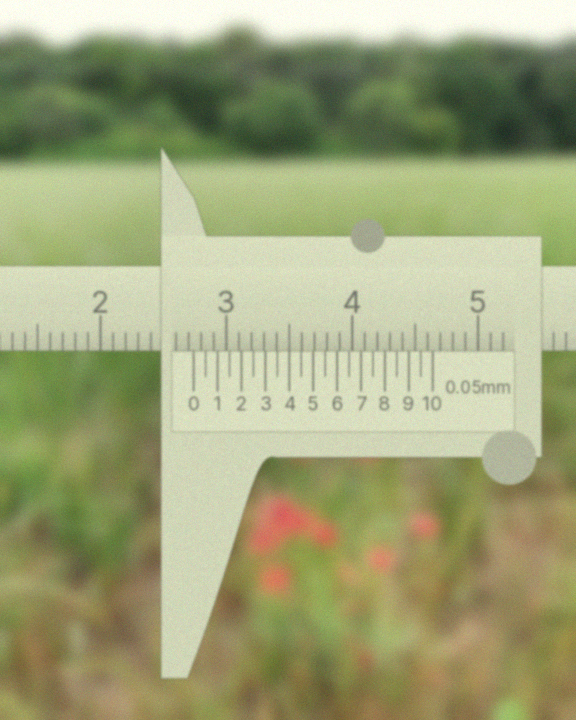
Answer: {"value": 27.4, "unit": "mm"}
